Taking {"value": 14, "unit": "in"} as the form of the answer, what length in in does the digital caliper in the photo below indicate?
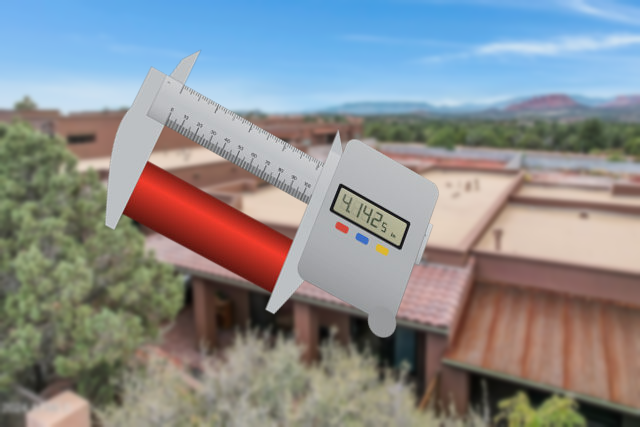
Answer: {"value": 4.1425, "unit": "in"}
